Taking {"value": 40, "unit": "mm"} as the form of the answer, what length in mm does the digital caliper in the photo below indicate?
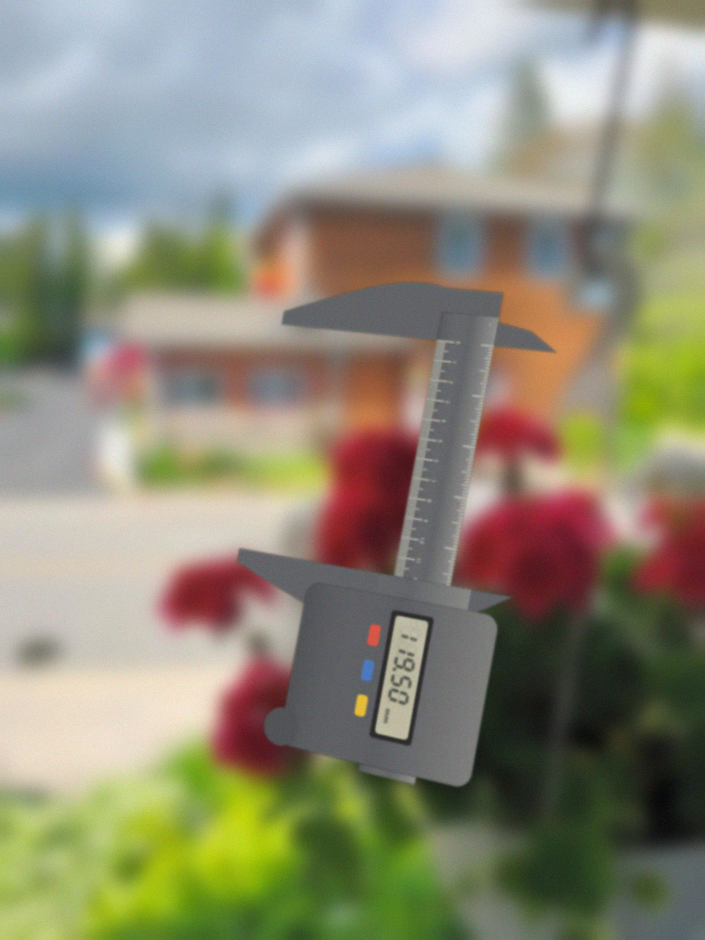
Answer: {"value": 119.50, "unit": "mm"}
